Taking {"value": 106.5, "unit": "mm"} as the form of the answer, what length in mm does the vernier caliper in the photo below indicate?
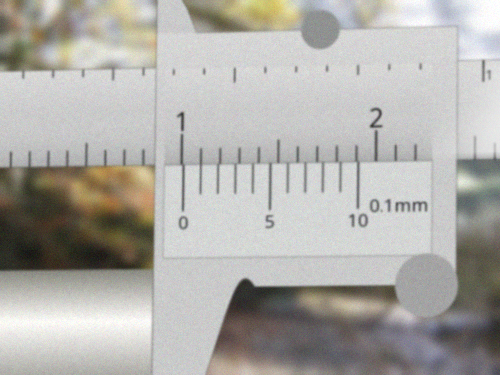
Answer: {"value": 10.1, "unit": "mm"}
